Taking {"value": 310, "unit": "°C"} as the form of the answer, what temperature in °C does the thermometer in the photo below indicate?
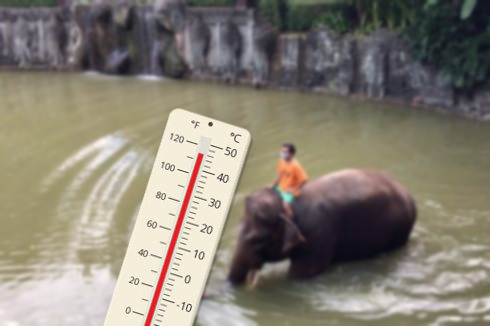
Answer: {"value": 46, "unit": "°C"}
